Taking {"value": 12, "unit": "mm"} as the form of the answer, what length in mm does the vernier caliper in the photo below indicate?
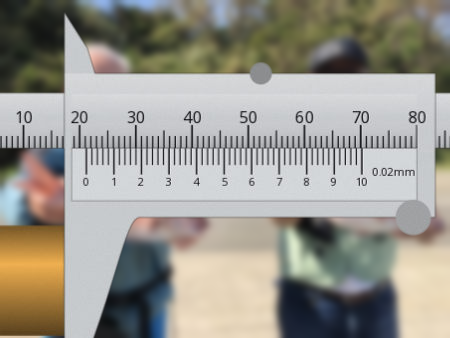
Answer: {"value": 21.2, "unit": "mm"}
